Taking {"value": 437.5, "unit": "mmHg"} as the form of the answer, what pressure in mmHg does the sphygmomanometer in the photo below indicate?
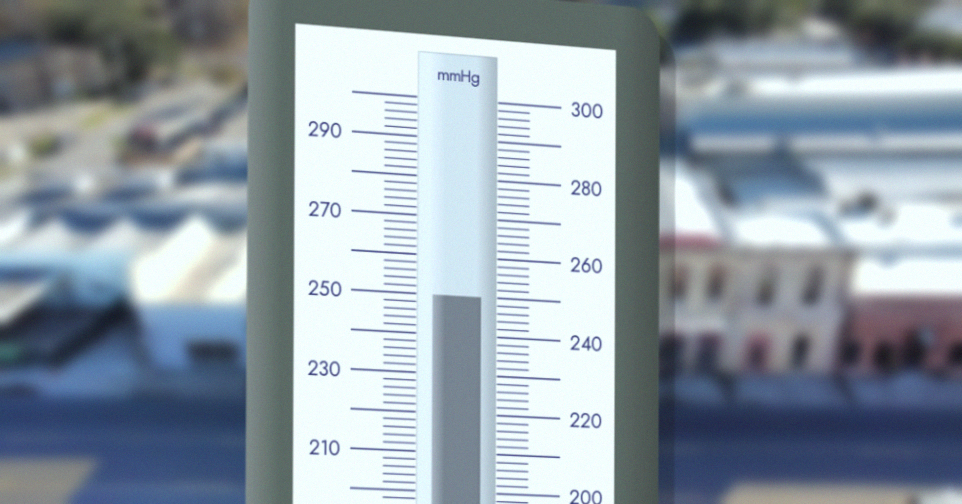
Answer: {"value": 250, "unit": "mmHg"}
